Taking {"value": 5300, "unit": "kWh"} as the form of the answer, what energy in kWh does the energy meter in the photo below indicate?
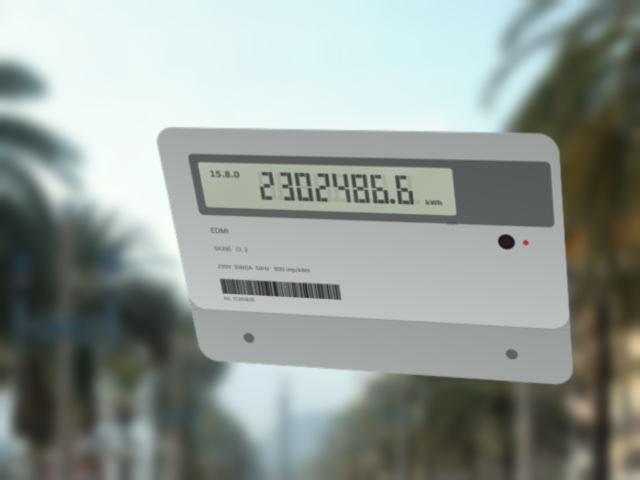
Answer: {"value": 2302486.6, "unit": "kWh"}
